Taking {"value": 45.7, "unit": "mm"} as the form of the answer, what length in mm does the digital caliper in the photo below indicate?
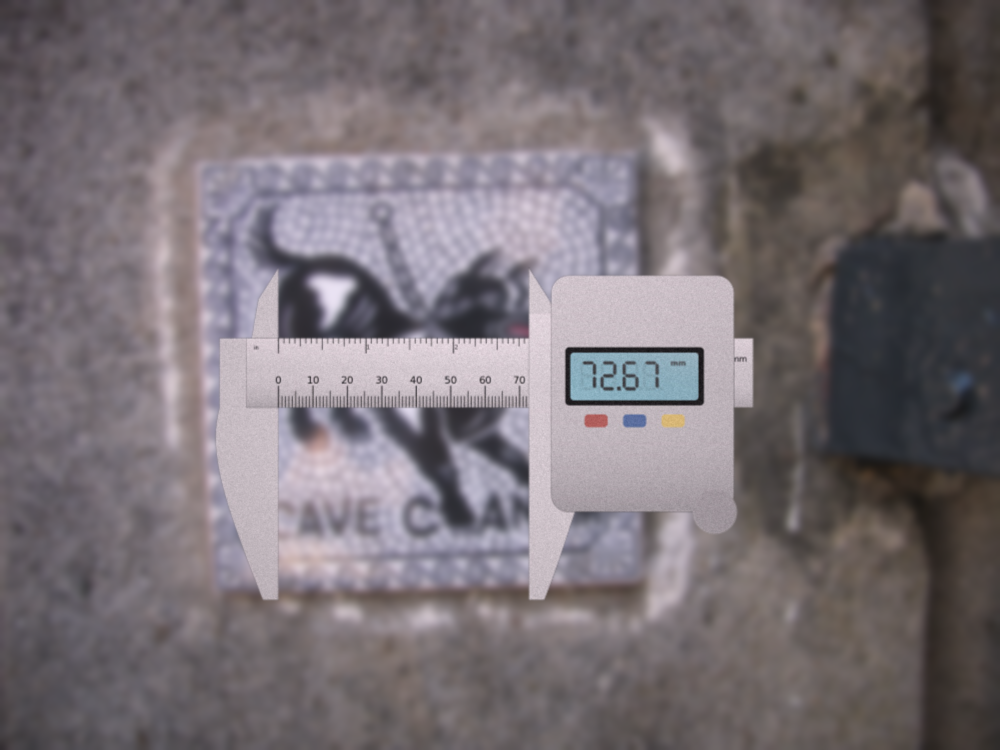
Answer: {"value": 72.67, "unit": "mm"}
